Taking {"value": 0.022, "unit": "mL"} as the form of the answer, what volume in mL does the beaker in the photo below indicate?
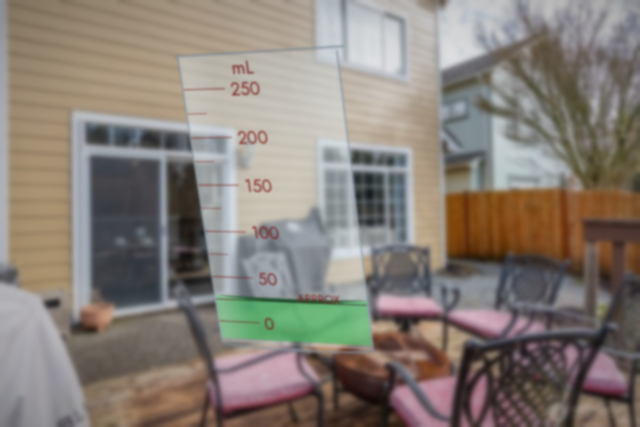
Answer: {"value": 25, "unit": "mL"}
